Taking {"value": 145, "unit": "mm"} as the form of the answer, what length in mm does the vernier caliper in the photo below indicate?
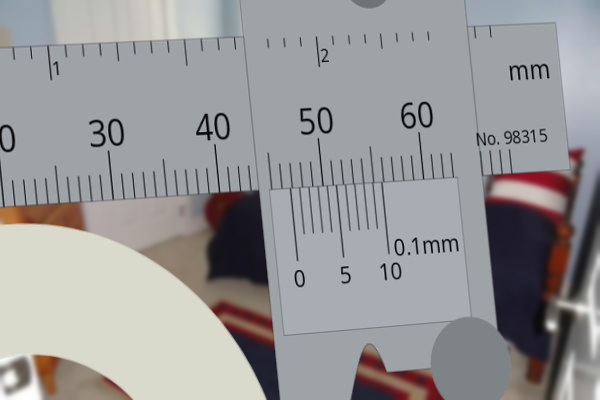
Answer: {"value": 46.8, "unit": "mm"}
